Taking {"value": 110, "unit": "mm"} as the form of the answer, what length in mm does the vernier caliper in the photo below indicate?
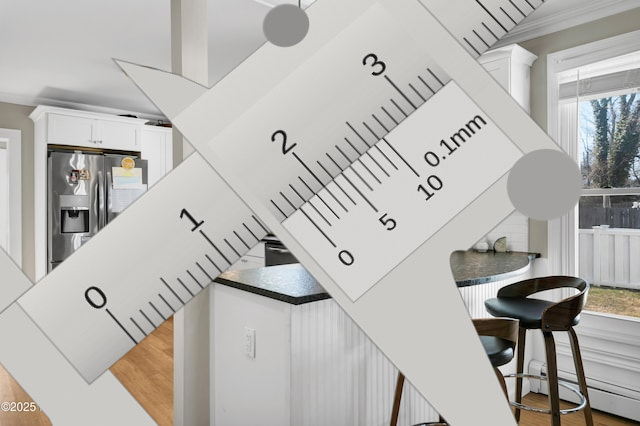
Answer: {"value": 17.3, "unit": "mm"}
